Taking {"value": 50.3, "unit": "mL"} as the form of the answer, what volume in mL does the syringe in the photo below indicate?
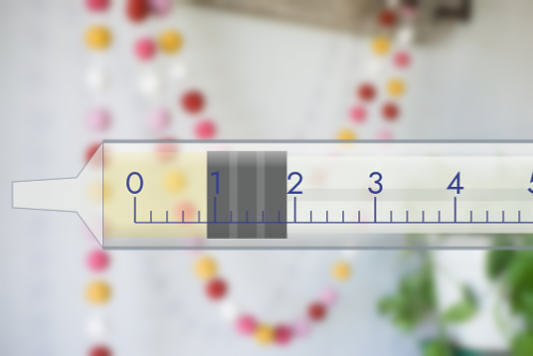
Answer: {"value": 0.9, "unit": "mL"}
